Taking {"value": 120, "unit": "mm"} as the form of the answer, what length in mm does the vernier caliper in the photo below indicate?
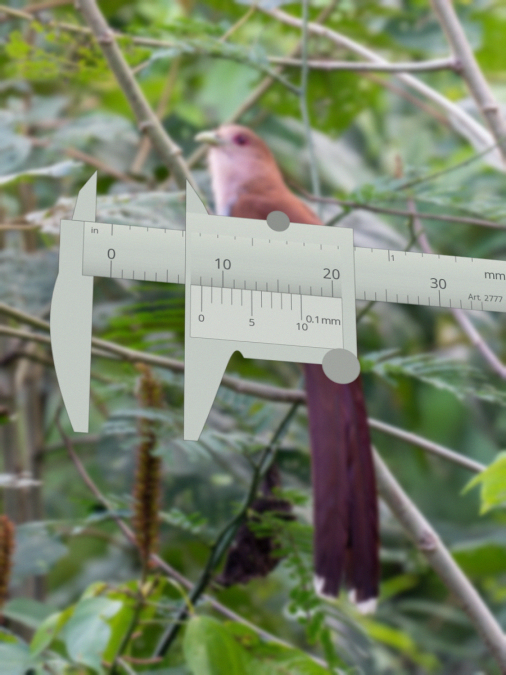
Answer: {"value": 8.1, "unit": "mm"}
